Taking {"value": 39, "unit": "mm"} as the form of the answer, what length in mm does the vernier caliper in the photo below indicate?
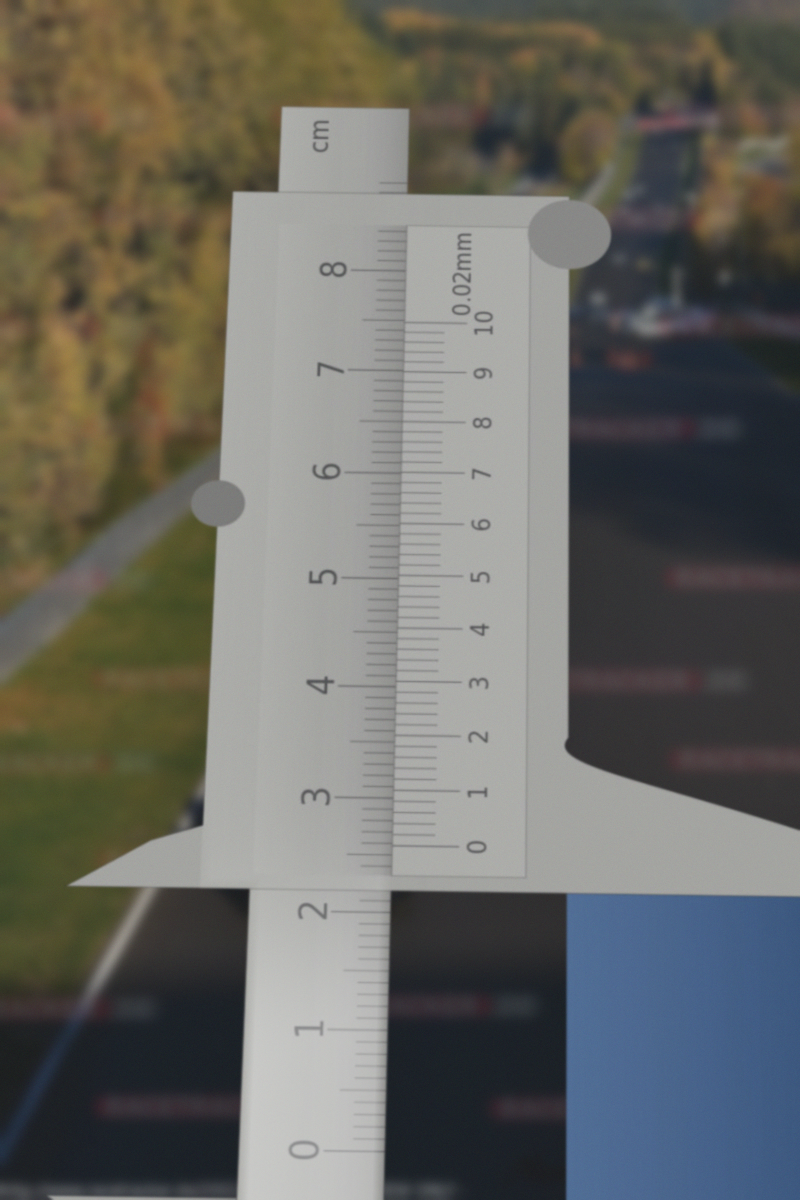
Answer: {"value": 25.8, "unit": "mm"}
